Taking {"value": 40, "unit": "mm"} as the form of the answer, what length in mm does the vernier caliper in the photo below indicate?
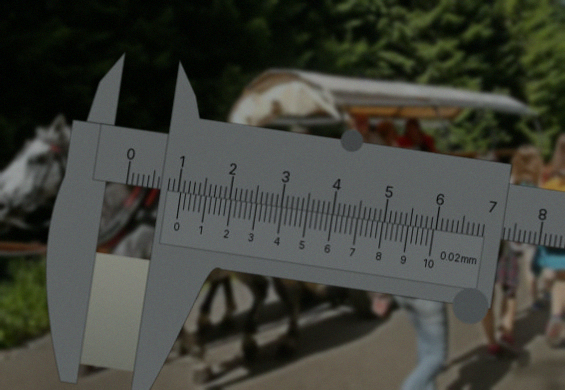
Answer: {"value": 10.5, "unit": "mm"}
